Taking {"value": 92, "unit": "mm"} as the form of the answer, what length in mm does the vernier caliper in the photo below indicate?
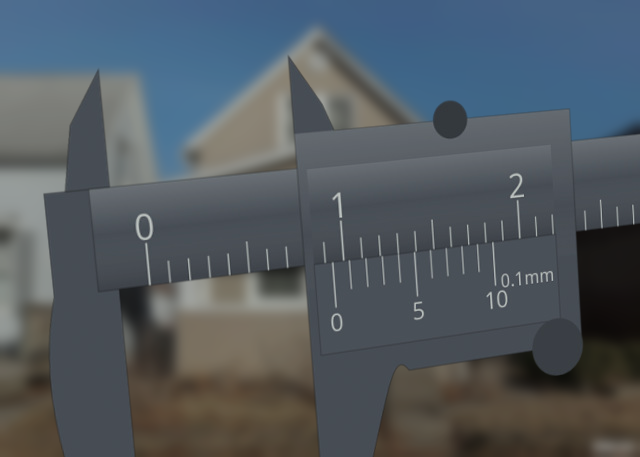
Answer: {"value": 9.4, "unit": "mm"}
